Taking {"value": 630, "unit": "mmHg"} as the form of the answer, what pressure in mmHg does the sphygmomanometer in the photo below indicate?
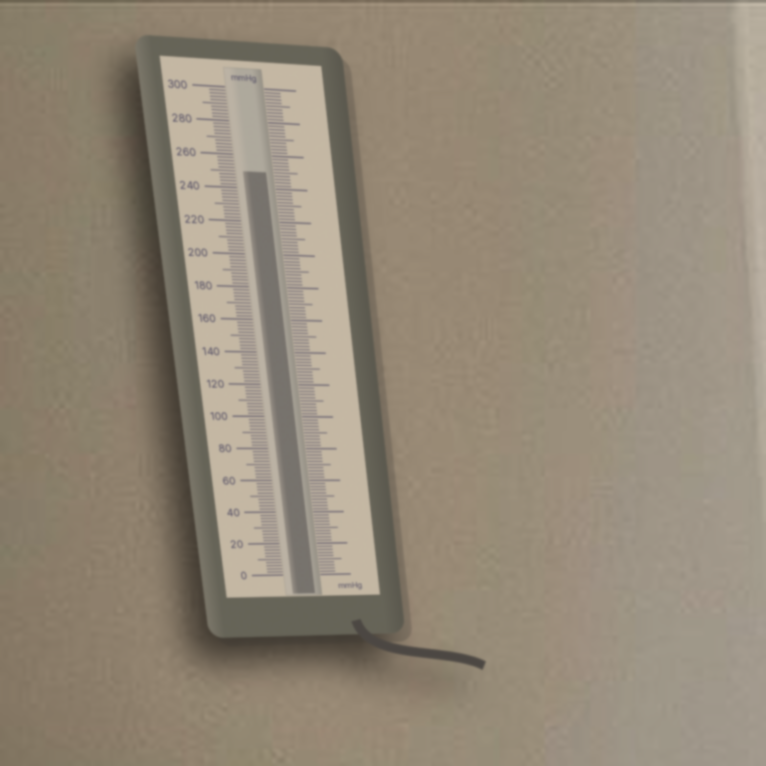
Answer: {"value": 250, "unit": "mmHg"}
